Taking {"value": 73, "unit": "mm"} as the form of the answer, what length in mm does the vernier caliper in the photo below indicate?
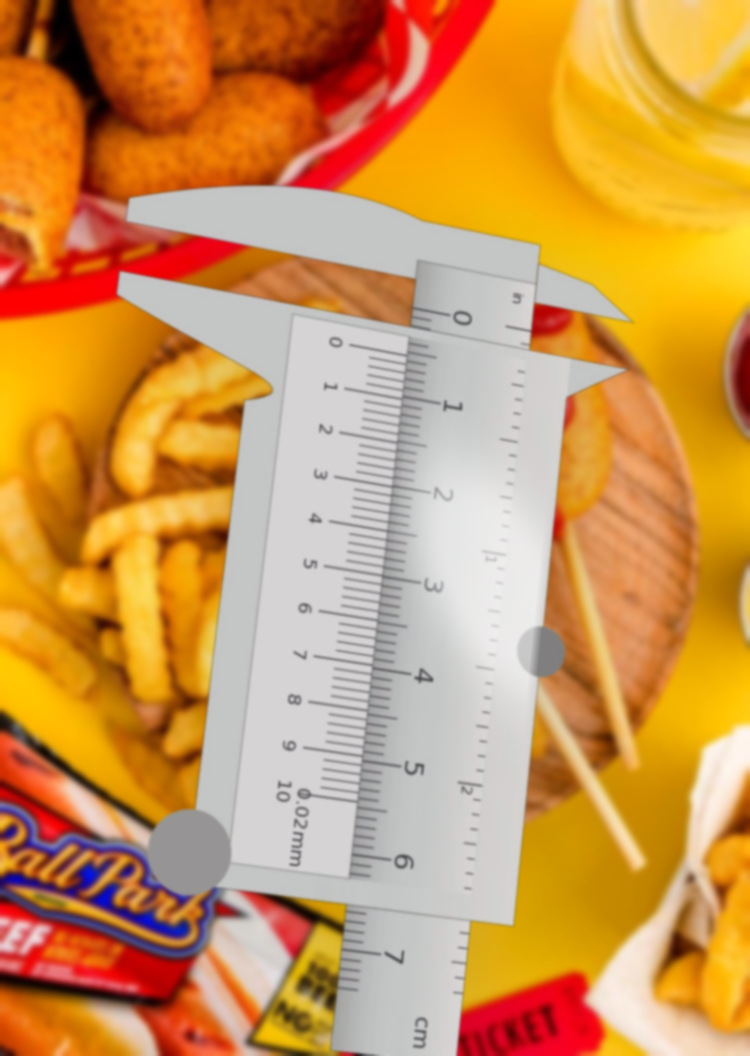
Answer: {"value": 5.4, "unit": "mm"}
